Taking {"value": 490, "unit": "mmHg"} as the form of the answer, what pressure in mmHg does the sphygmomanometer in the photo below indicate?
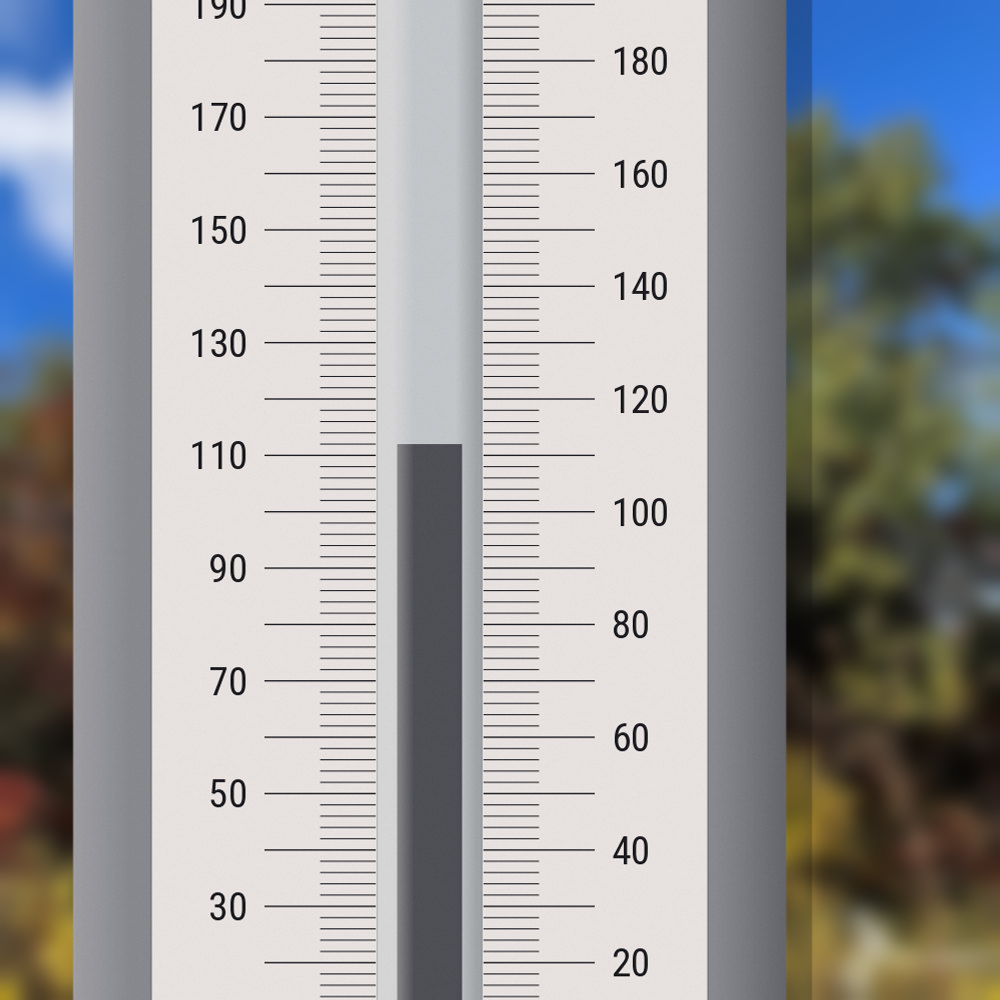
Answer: {"value": 112, "unit": "mmHg"}
